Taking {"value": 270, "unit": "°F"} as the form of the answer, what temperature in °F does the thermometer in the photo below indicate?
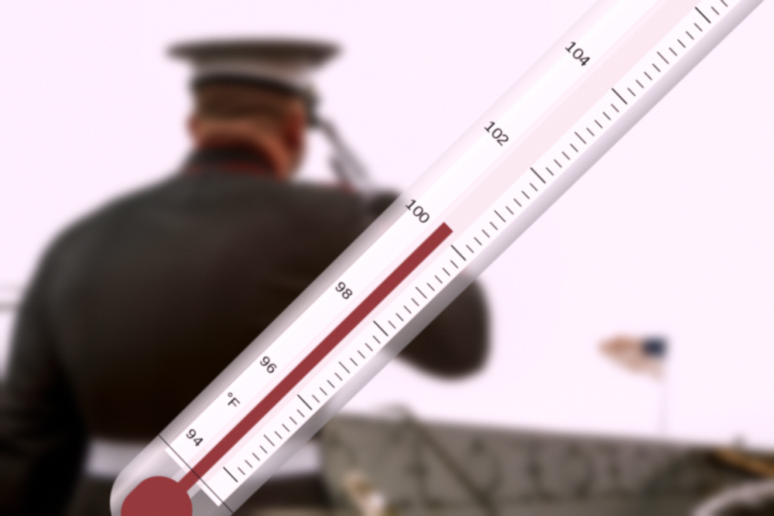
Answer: {"value": 100.2, "unit": "°F"}
